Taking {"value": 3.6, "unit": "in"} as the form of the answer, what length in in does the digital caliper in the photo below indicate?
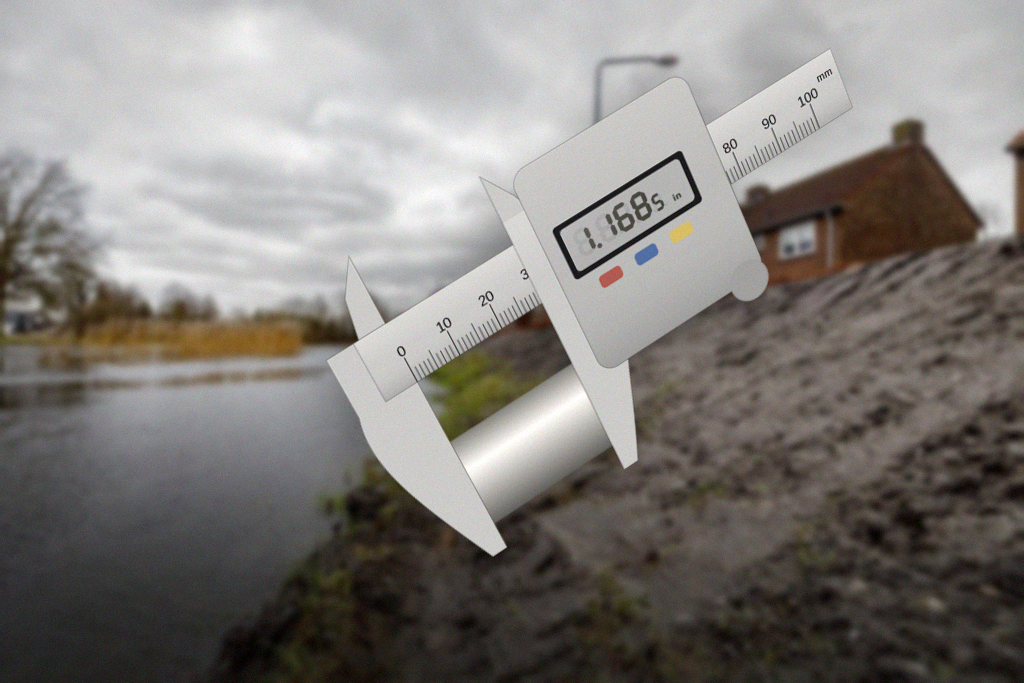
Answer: {"value": 1.1685, "unit": "in"}
